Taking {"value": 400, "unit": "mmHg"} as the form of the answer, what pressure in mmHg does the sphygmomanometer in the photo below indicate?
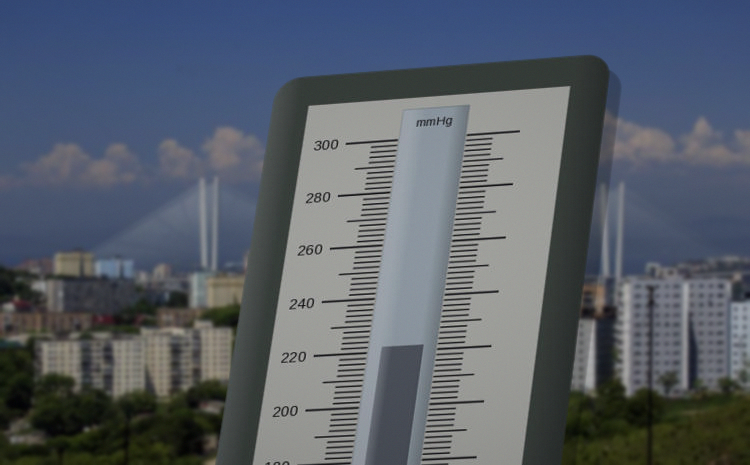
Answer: {"value": 222, "unit": "mmHg"}
